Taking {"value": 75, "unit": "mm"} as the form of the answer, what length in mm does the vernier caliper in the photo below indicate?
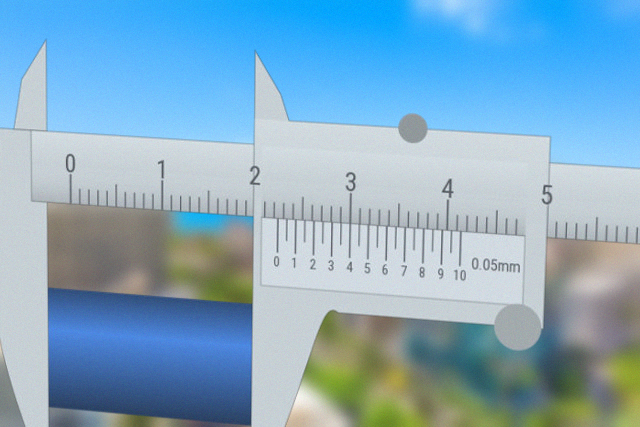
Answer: {"value": 22.4, "unit": "mm"}
